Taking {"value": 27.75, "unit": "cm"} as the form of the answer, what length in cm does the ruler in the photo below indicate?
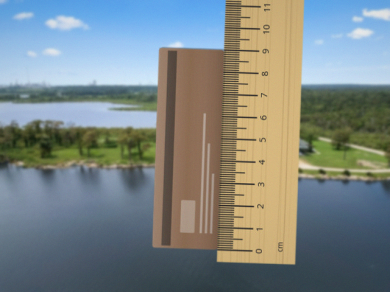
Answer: {"value": 9, "unit": "cm"}
